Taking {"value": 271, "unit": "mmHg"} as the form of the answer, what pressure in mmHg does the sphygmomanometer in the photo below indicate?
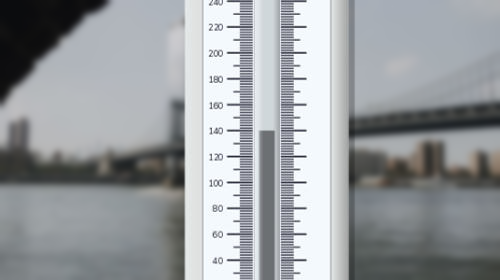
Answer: {"value": 140, "unit": "mmHg"}
